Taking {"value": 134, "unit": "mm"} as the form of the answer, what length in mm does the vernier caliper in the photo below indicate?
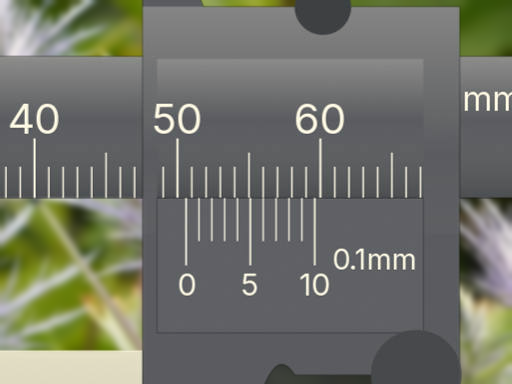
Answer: {"value": 50.6, "unit": "mm"}
